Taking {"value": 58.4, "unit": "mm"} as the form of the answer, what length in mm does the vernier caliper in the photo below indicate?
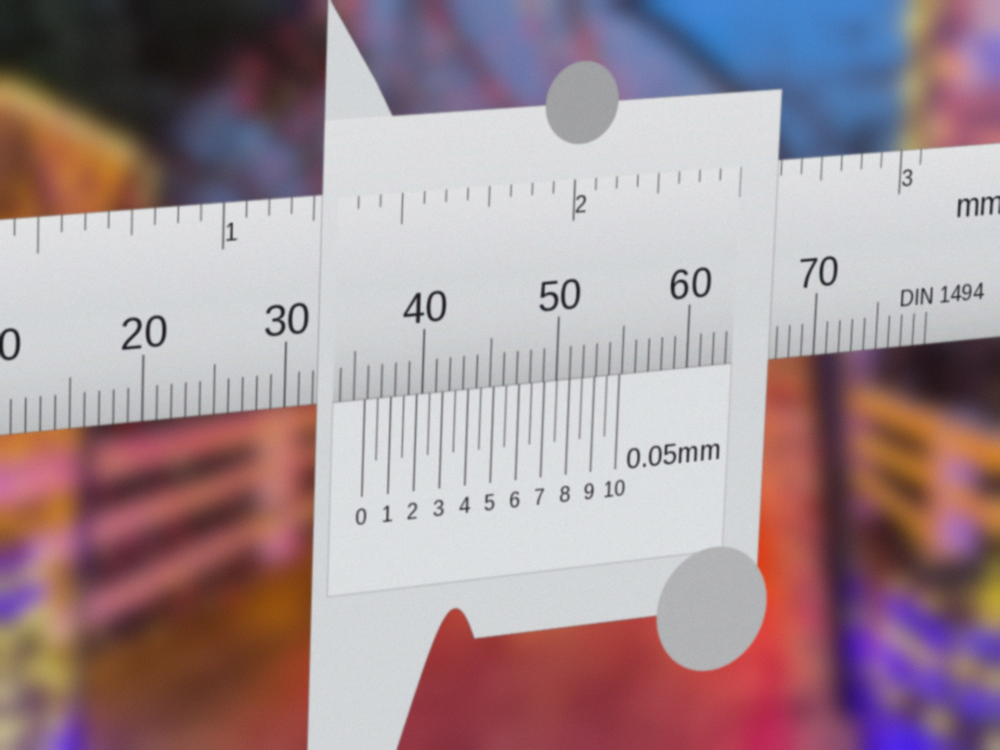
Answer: {"value": 35.8, "unit": "mm"}
